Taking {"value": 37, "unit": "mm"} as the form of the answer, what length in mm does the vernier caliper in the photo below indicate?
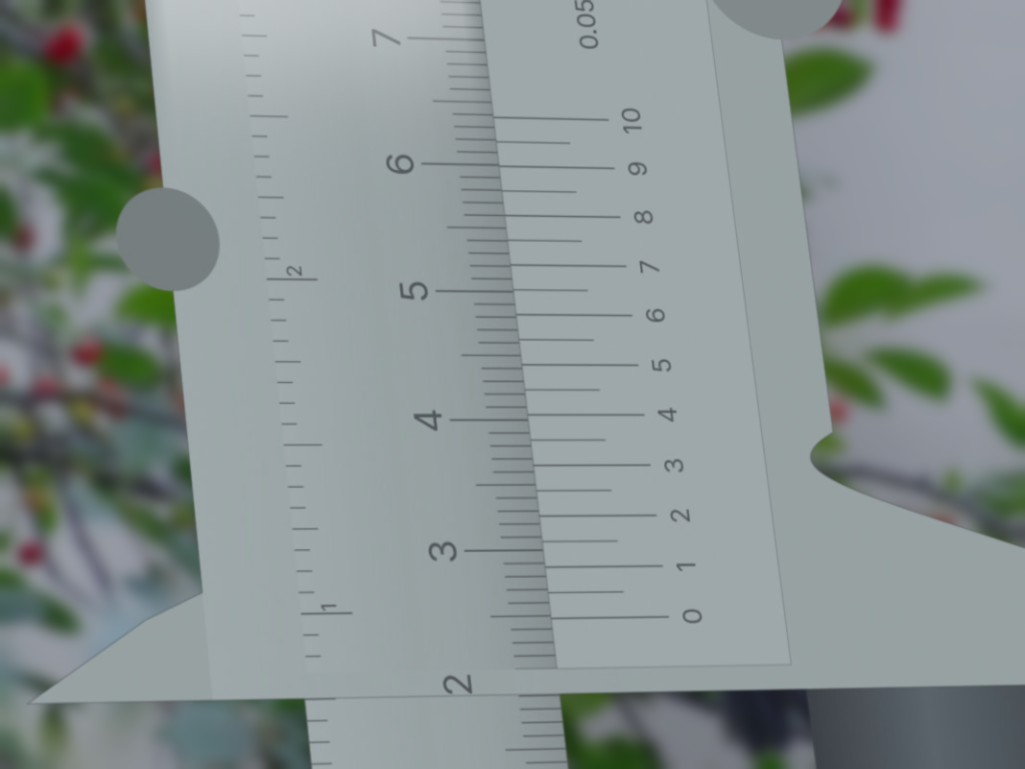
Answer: {"value": 24.8, "unit": "mm"}
